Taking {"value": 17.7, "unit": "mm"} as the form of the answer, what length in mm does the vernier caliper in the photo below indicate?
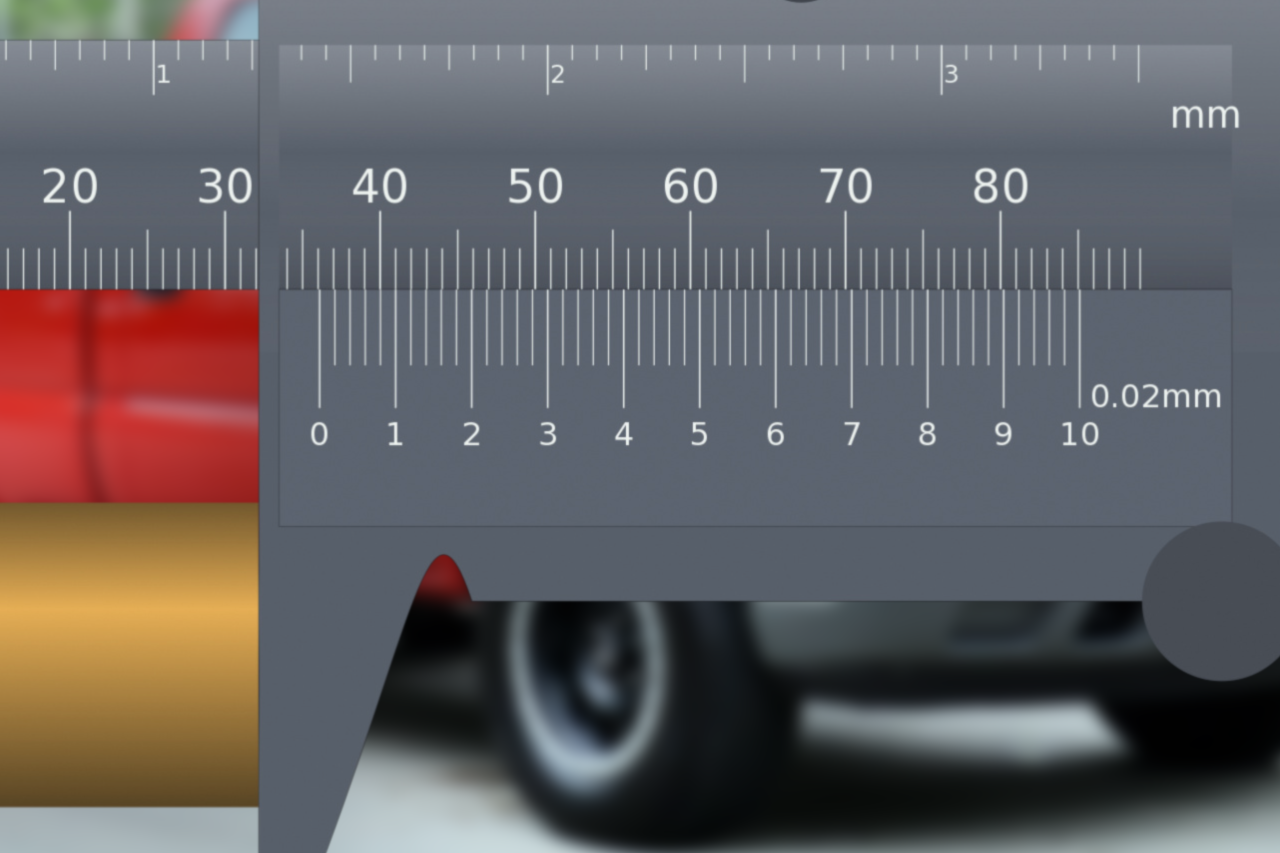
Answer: {"value": 36.1, "unit": "mm"}
